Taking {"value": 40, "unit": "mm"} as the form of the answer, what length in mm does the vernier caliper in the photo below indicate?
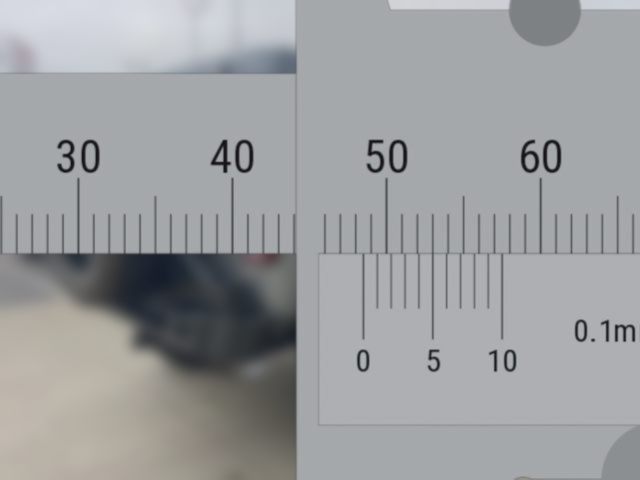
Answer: {"value": 48.5, "unit": "mm"}
